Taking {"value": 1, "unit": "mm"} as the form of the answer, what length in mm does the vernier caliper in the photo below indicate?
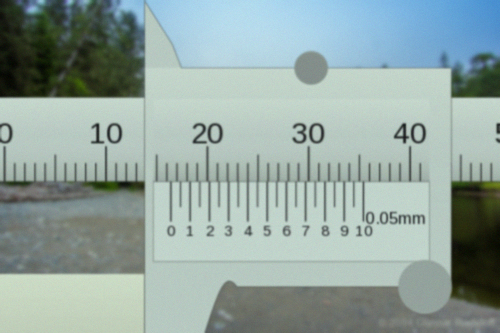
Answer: {"value": 16.4, "unit": "mm"}
